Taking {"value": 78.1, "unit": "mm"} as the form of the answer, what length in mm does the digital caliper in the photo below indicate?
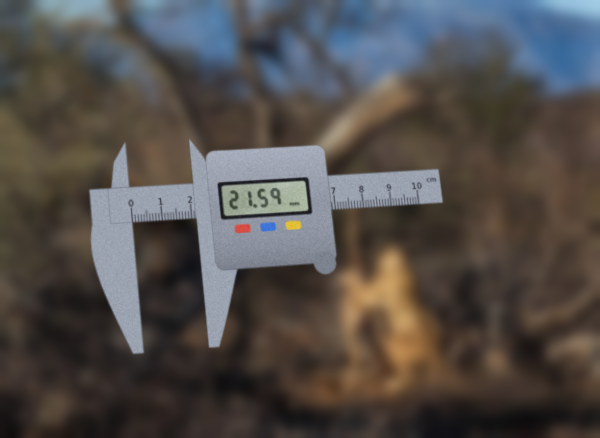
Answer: {"value": 21.59, "unit": "mm"}
